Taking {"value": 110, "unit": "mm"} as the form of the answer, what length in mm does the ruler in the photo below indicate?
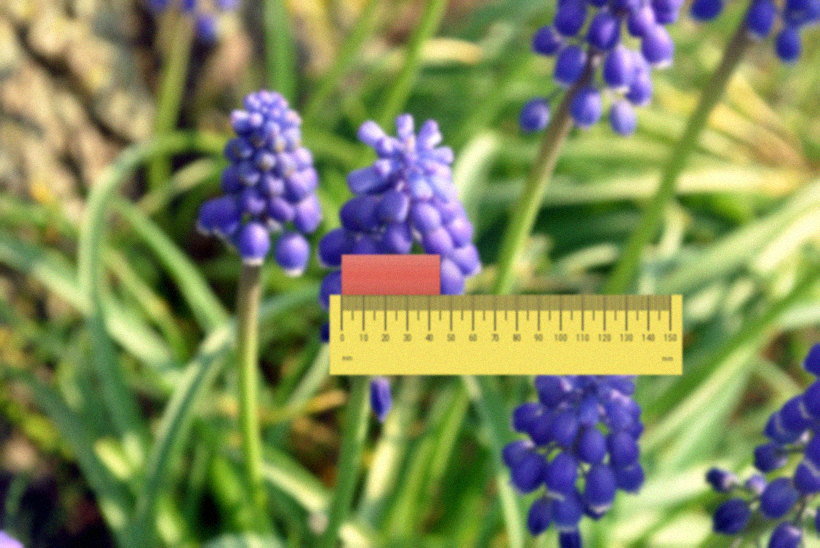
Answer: {"value": 45, "unit": "mm"}
